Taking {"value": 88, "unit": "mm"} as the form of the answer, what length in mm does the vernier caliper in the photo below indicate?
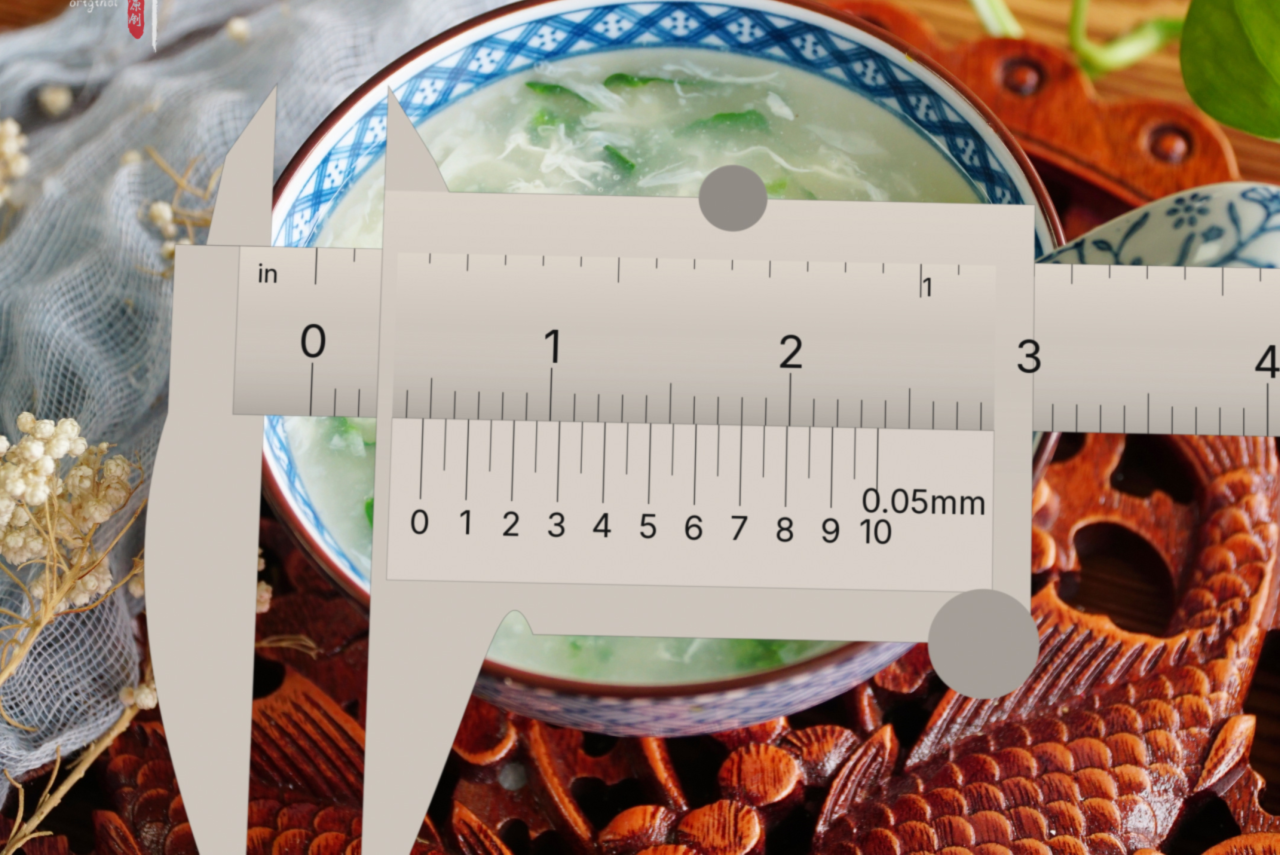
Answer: {"value": 4.7, "unit": "mm"}
